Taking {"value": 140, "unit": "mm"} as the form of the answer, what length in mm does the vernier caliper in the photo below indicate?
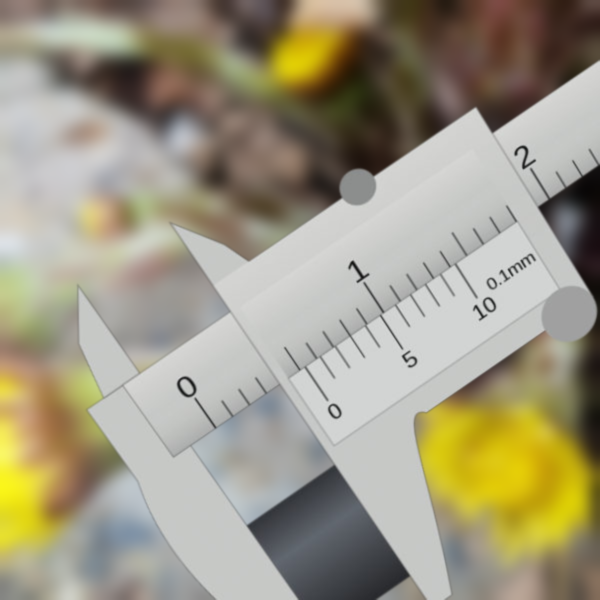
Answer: {"value": 5.3, "unit": "mm"}
